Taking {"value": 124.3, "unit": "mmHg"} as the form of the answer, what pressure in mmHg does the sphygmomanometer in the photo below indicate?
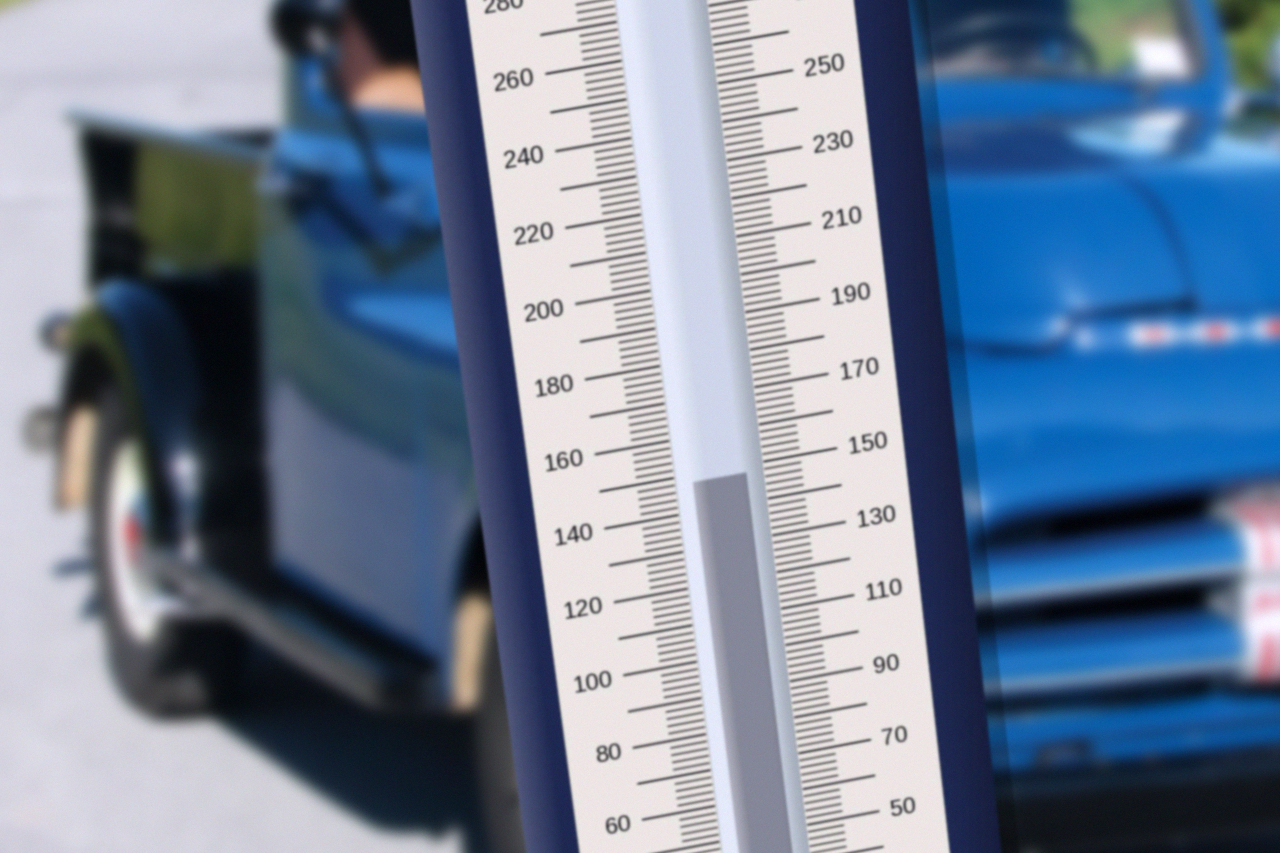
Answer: {"value": 148, "unit": "mmHg"}
